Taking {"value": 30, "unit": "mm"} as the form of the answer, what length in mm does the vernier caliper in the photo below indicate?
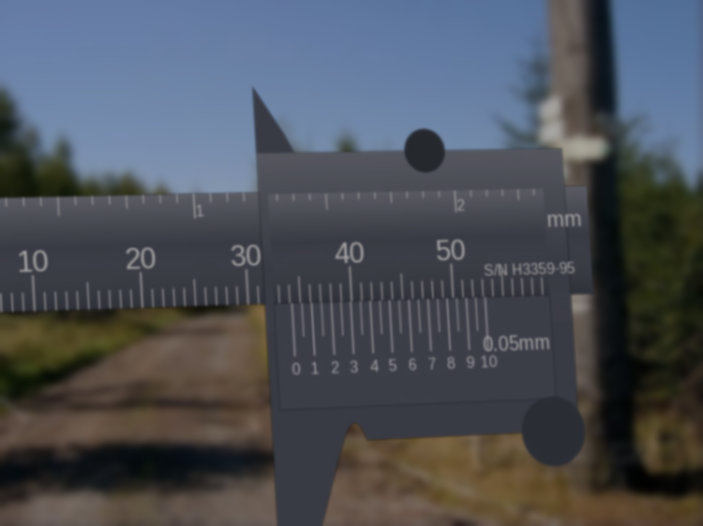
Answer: {"value": 34.2, "unit": "mm"}
